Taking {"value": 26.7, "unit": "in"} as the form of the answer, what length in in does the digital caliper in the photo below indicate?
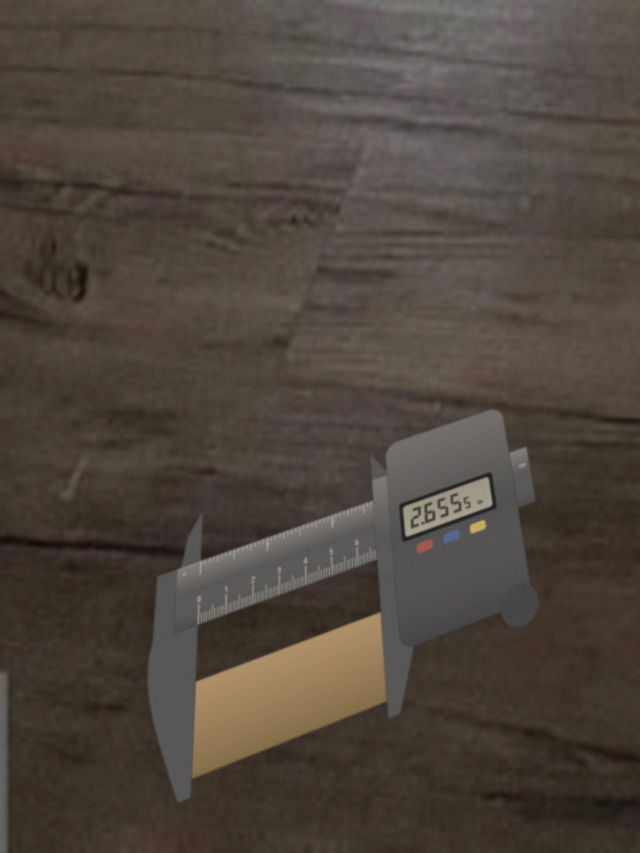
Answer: {"value": 2.6555, "unit": "in"}
